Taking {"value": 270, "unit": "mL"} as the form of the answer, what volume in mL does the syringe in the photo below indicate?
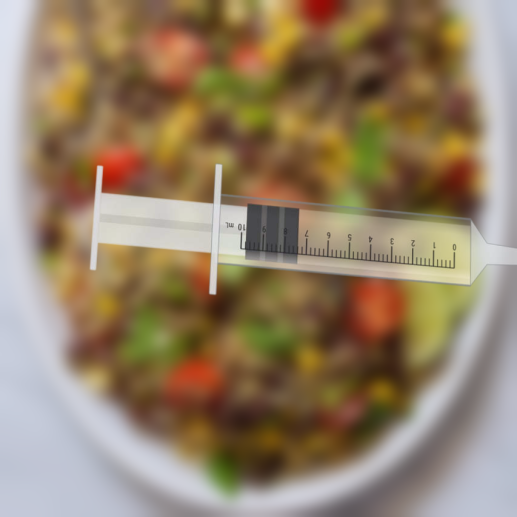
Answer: {"value": 7.4, "unit": "mL"}
